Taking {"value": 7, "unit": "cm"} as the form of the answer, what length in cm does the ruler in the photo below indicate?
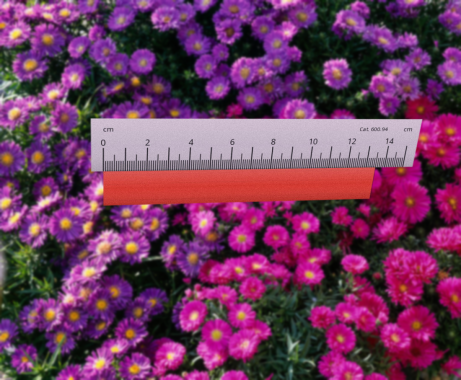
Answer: {"value": 13.5, "unit": "cm"}
